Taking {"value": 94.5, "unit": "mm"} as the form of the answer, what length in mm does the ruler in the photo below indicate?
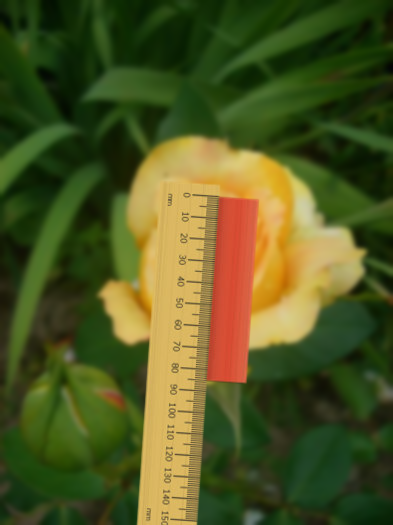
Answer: {"value": 85, "unit": "mm"}
